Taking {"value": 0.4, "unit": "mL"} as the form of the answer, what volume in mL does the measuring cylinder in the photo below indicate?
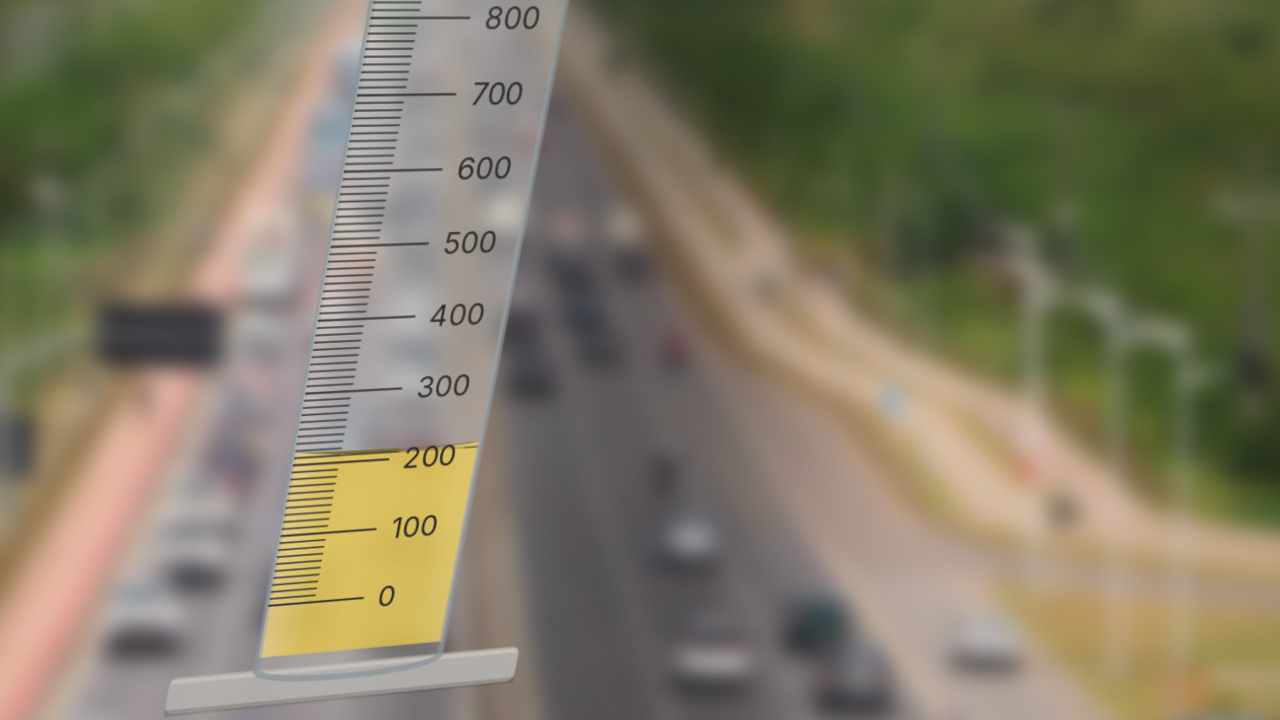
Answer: {"value": 210, "unit": "mL"}
